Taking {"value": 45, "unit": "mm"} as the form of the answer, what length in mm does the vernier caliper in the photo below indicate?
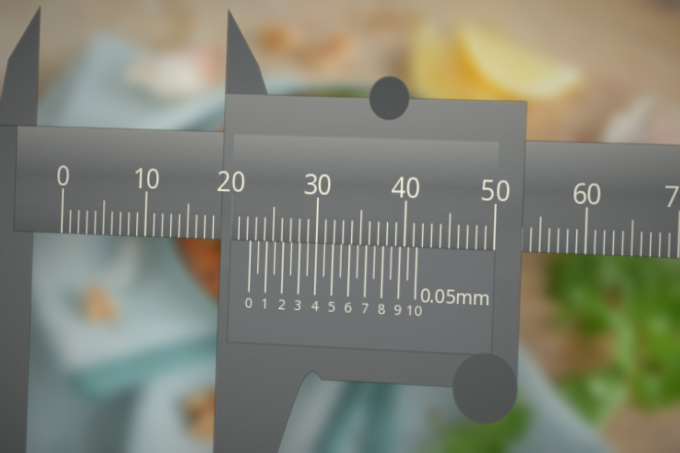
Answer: {"value": 22.4, "unit": "mm"}
